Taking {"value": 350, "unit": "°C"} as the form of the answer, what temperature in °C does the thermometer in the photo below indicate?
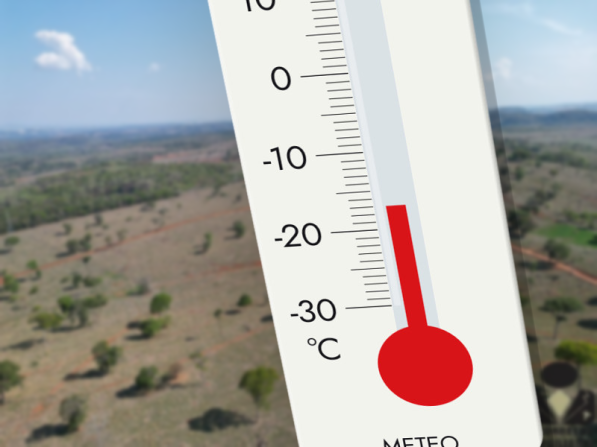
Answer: {"value": -17, "unit": "°C"}
